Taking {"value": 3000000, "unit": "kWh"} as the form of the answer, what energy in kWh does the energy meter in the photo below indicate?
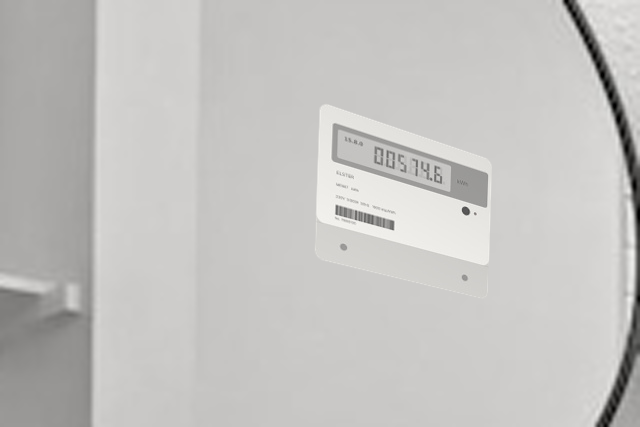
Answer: {"value": 574.6, "unit": "kWh"}
